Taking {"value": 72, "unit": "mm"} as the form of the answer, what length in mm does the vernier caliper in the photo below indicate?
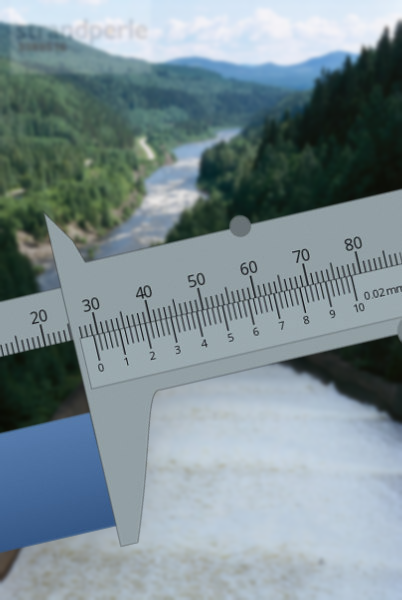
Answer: {"value": 29.2, "unit": "mm"}
